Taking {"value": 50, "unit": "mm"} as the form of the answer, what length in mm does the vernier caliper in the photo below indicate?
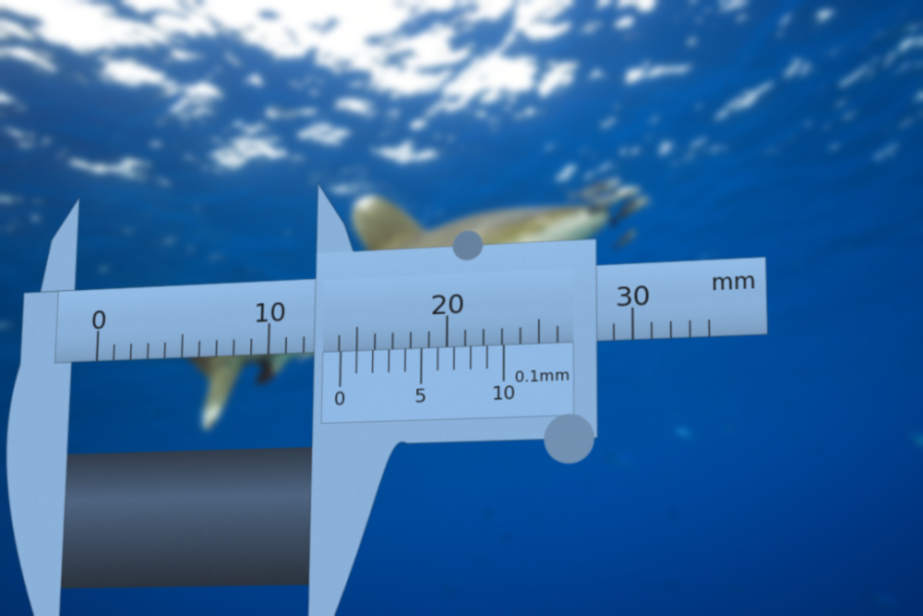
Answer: {"value": 14.1, "unit": "mm"}
